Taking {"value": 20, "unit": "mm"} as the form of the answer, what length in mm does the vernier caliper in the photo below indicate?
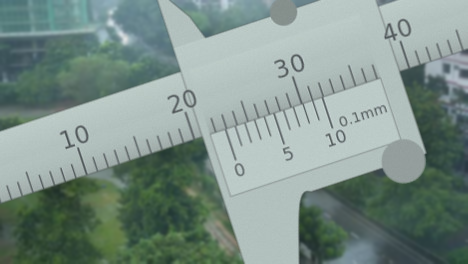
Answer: {"value": 22.9, "unit": "mm"}
